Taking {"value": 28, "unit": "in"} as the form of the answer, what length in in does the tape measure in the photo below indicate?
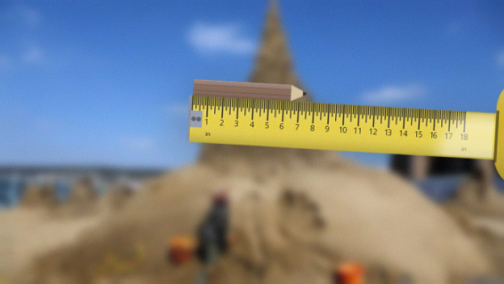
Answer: {"value": 7.5, "unit": "in"}
